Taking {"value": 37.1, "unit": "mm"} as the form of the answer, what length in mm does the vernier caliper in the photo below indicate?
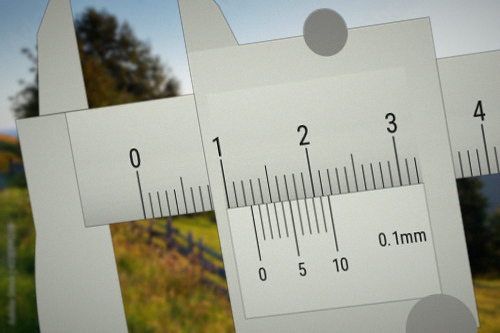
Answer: {"value": 12.6, "unit": "mm"}
